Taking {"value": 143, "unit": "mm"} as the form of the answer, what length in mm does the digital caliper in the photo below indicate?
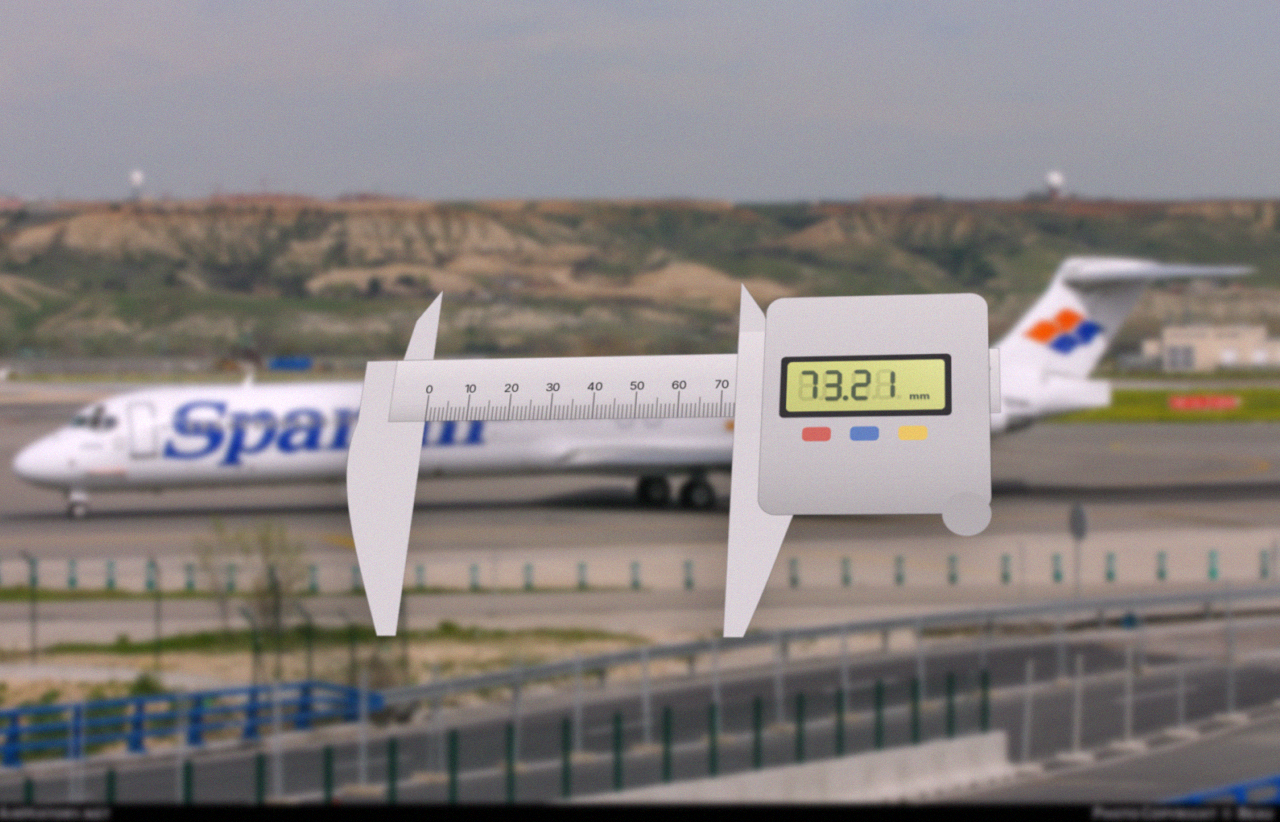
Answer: {"value": 73.21, "unit": "mm"}
